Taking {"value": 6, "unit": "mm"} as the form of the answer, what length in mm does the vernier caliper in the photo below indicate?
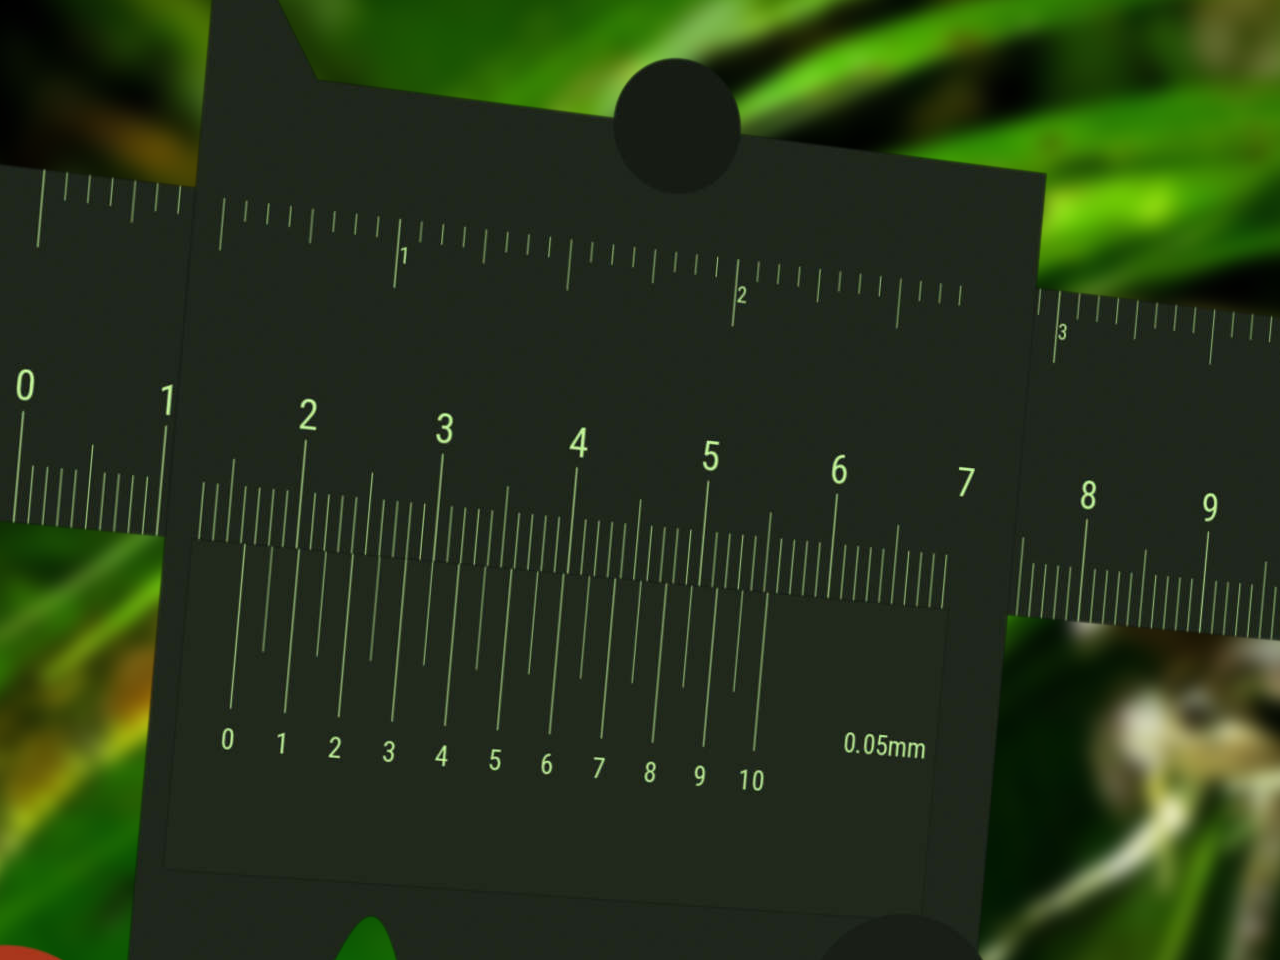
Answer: {"value": 16.3, "unit": "mm"}
